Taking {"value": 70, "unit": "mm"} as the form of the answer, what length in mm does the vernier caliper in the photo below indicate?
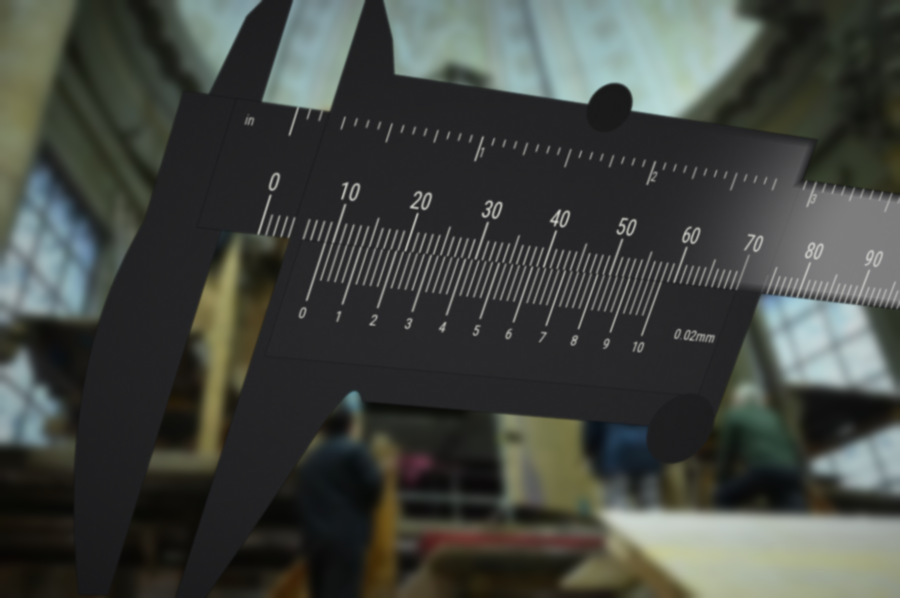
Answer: {"value": 9.0, "unit": "mm"}
